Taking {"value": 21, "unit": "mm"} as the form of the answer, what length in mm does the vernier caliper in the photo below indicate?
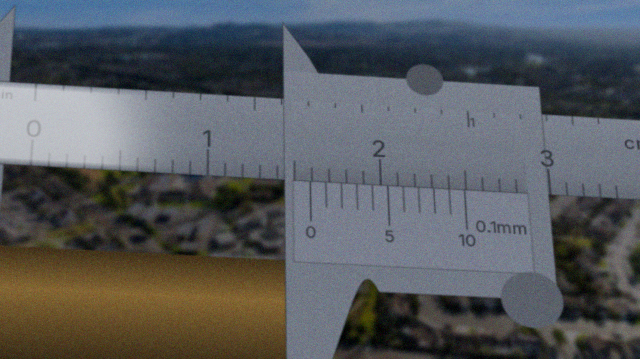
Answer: {"value": 15.9, "unit": "mm"}
